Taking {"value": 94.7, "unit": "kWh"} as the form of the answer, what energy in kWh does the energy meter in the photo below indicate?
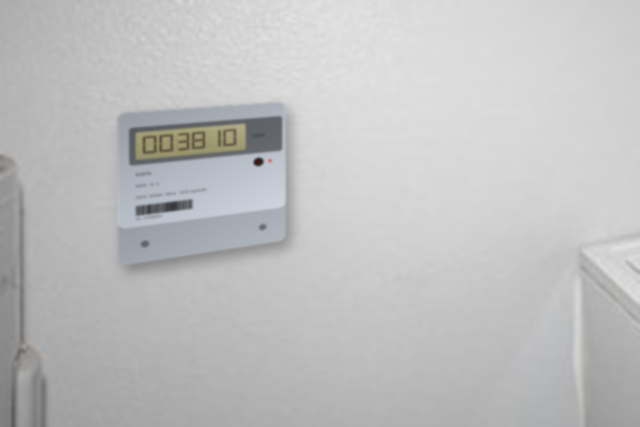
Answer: {"value": 3810, "unit": "kWh"}
